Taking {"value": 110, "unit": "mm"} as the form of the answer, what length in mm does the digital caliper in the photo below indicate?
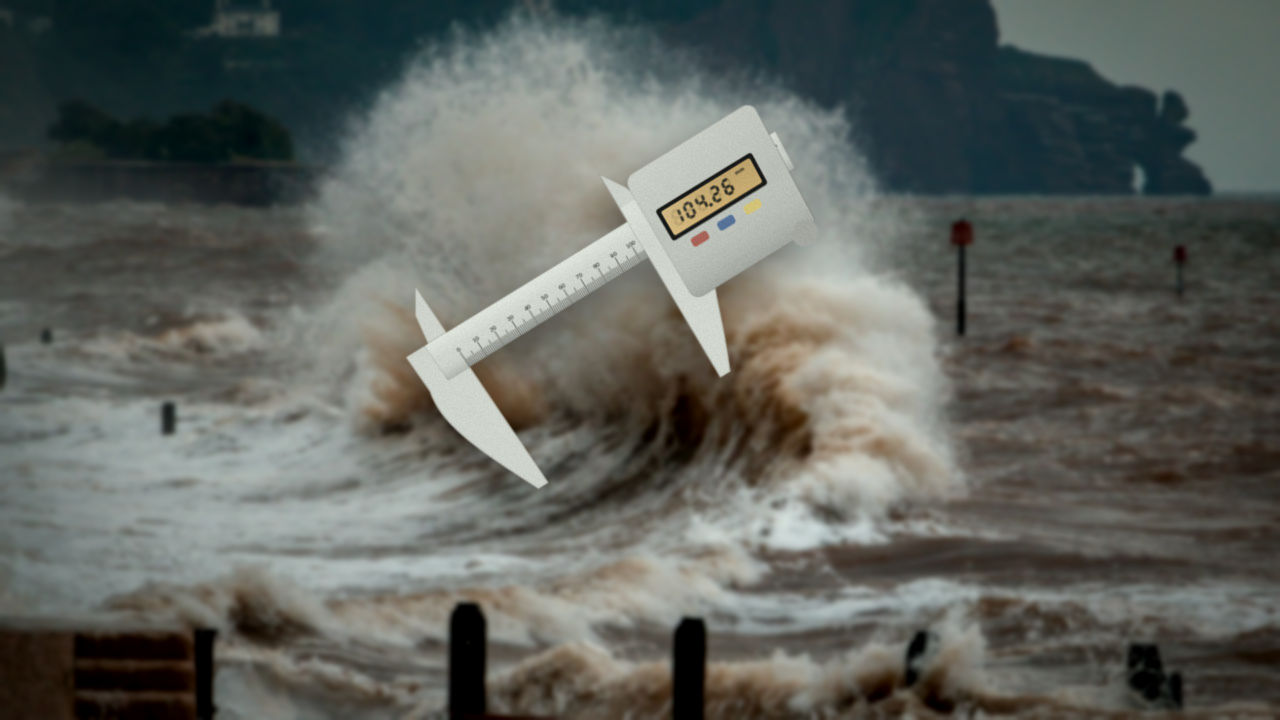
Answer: {"value": 104.26, "unit": "mm"}
